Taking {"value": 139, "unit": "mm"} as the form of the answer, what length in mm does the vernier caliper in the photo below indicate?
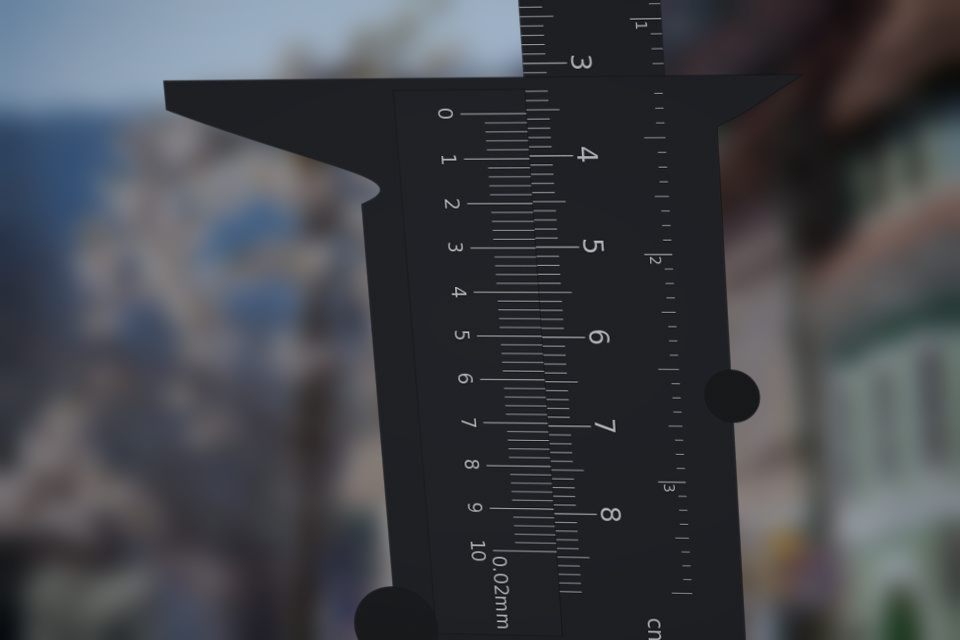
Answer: {"value": 35.4, "unit": "mm"}
